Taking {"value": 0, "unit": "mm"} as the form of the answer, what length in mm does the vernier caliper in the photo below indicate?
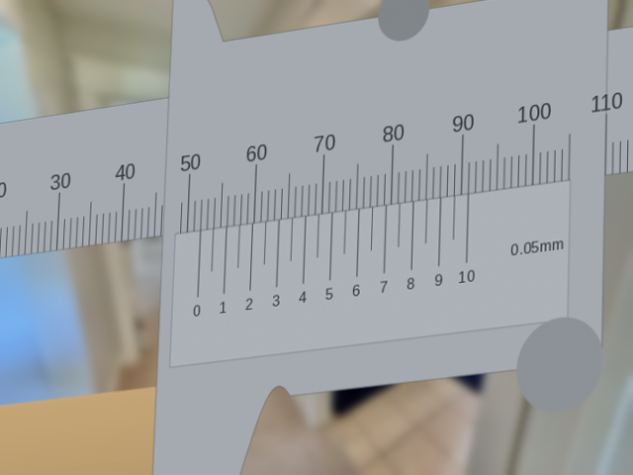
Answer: {"value": 52.0, "unit": "mm"}
